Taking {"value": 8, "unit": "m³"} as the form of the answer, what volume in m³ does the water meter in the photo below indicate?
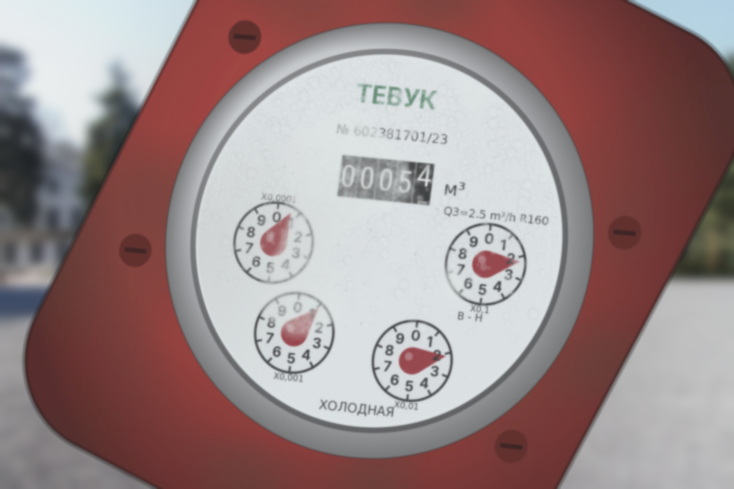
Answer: {"value": 54.2210, "unit": "m³"}
